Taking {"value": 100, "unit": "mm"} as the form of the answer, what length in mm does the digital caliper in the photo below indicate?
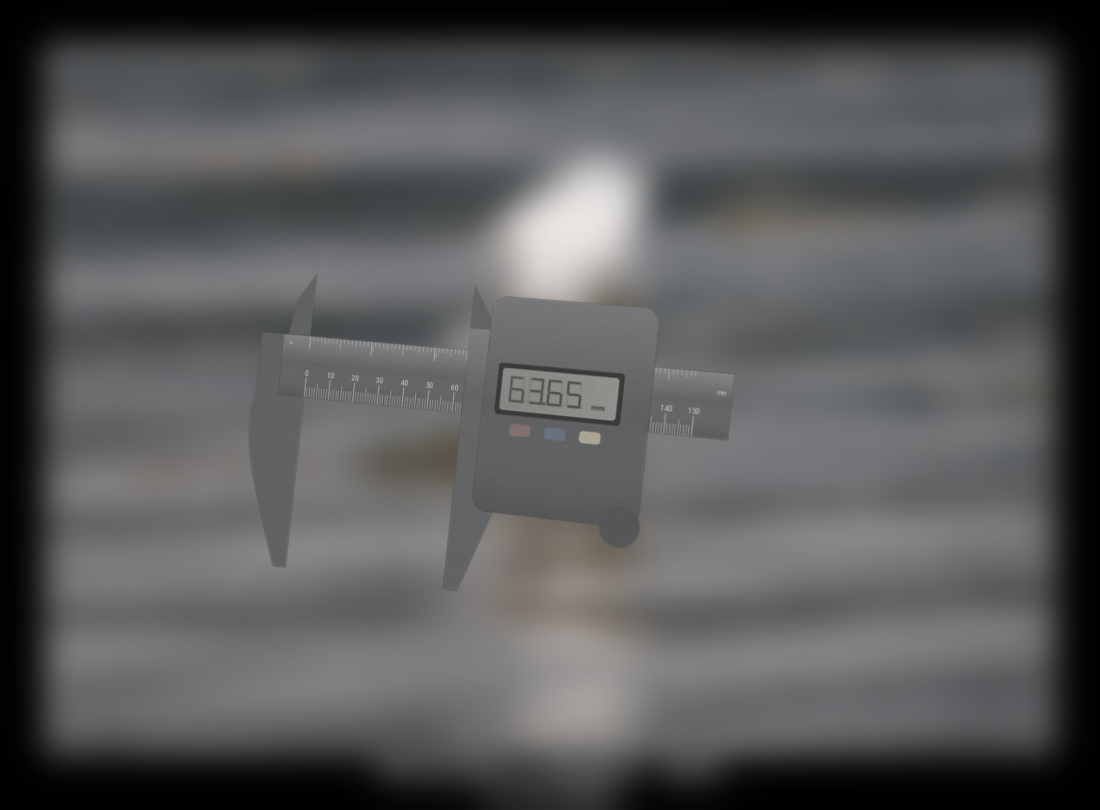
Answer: {"value": 63.65, "unit": "mm"}
